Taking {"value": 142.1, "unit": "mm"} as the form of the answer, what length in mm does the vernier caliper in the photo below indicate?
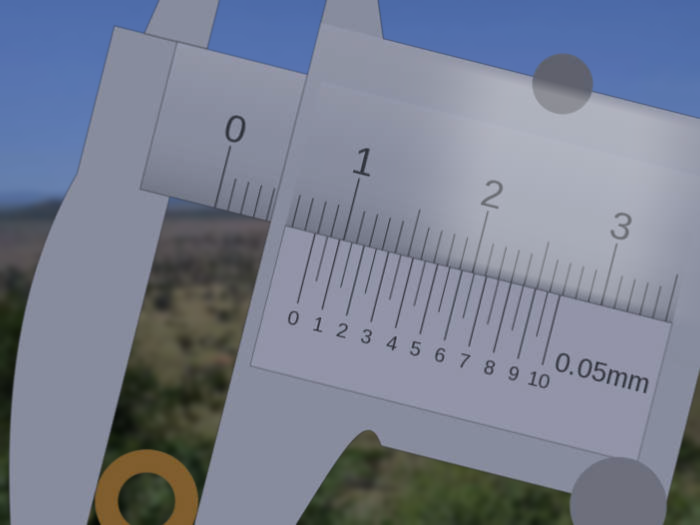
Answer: {"value": 7.8, "unit": "mm"}
